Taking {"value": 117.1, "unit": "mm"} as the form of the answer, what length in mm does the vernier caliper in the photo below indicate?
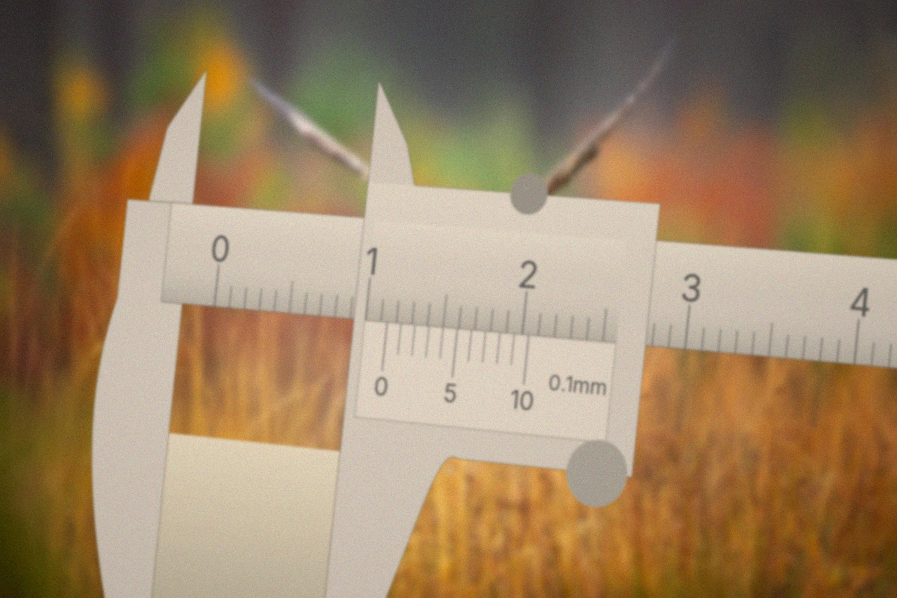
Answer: {"value": 11.4, "unit": "mm"}
